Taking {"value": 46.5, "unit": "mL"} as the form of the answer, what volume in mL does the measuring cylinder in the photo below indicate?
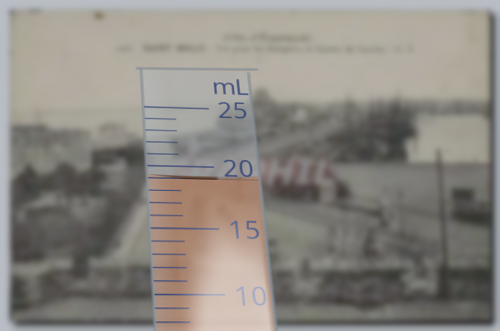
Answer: {"value": 19, "unit": "mL"}
